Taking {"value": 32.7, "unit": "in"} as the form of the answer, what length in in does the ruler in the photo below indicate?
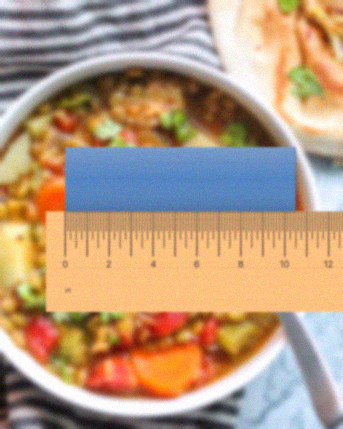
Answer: {"value": 10.5, "unit": "in"}
